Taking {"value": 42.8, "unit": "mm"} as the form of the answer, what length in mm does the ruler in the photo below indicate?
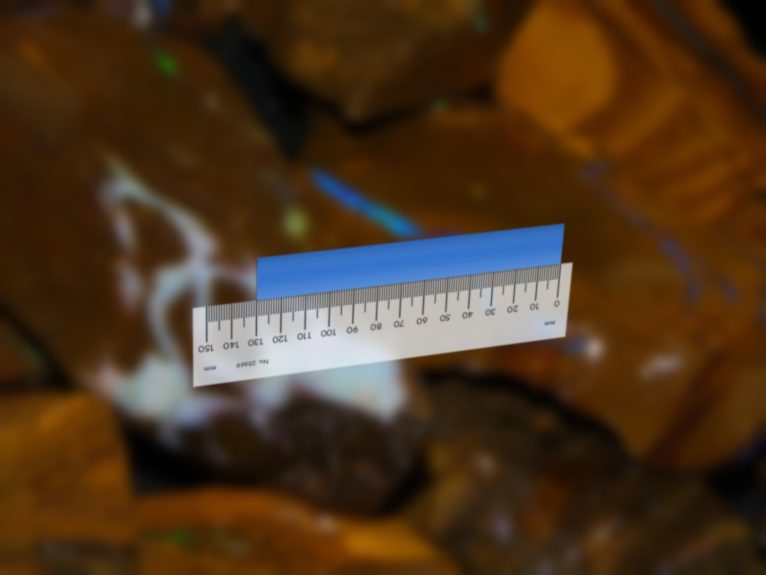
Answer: {"value": 130, "unit": "mm"}
